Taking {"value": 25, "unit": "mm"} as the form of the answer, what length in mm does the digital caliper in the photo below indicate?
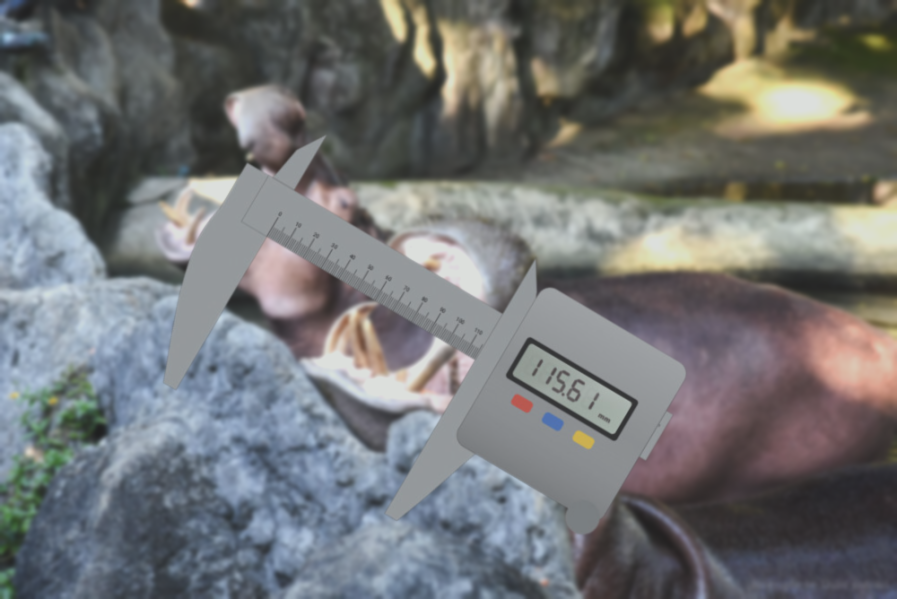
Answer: {"value": 115.61, "unit": "mm"}
